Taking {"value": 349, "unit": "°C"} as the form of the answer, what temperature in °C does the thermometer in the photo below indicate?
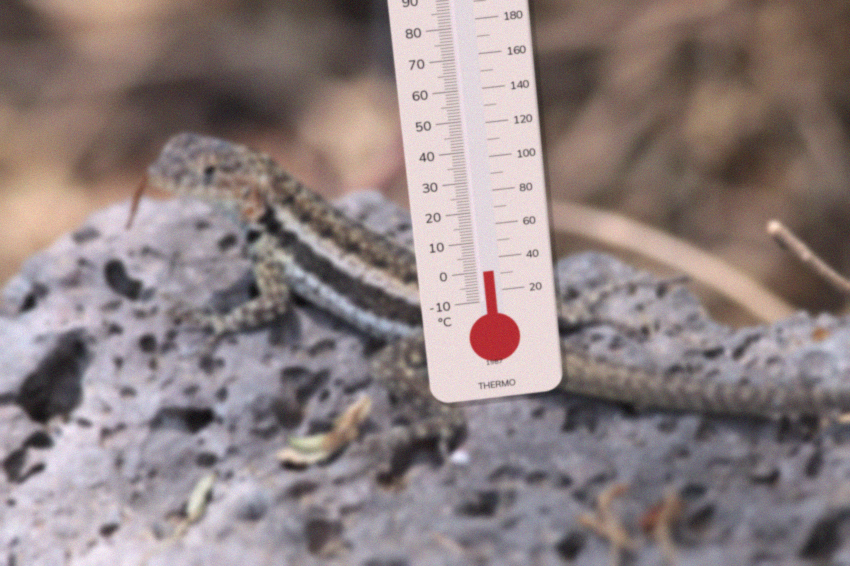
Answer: {"value": 0, "unit": "°C"}
